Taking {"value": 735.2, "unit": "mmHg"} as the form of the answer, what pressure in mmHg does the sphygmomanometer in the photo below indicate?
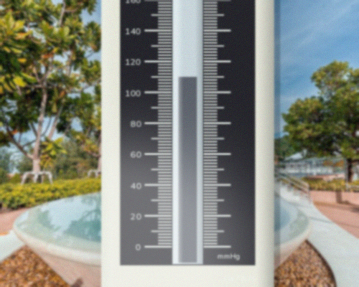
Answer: {"value": 110, "unit": "mmHg"}
